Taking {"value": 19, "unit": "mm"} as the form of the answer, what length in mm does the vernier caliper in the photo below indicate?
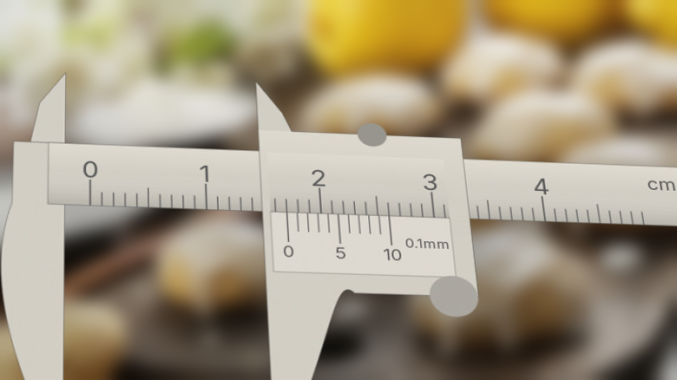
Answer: {"value": 17.0, "unit": "mm"}
